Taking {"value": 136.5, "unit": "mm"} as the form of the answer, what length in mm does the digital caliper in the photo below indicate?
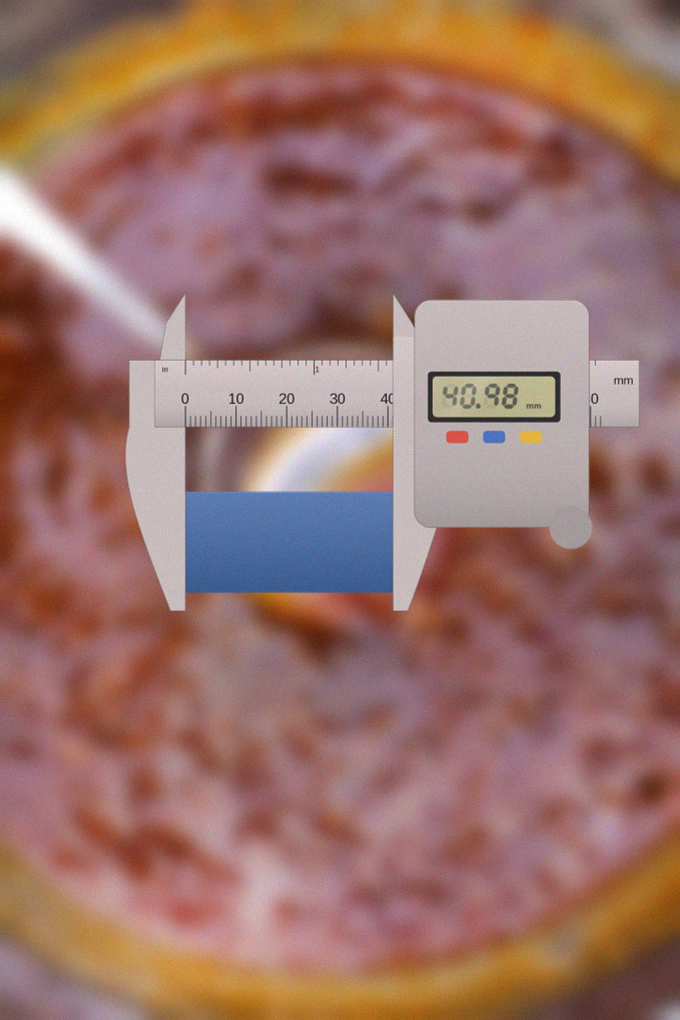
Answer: {"value": 40.98, "unit": "mm"}
